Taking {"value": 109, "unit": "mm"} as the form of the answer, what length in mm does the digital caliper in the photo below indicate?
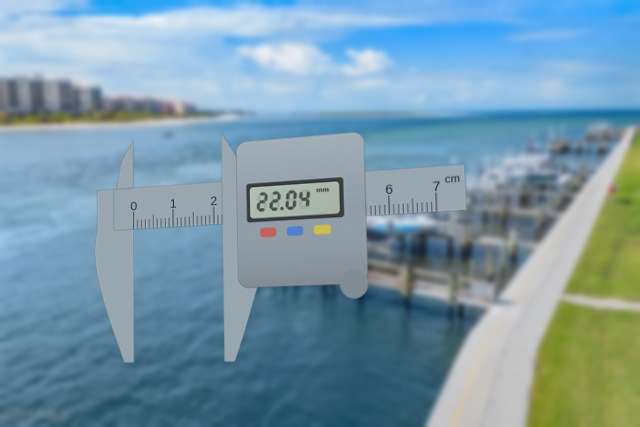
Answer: {"value": 22.04, "unit": "mm"}
